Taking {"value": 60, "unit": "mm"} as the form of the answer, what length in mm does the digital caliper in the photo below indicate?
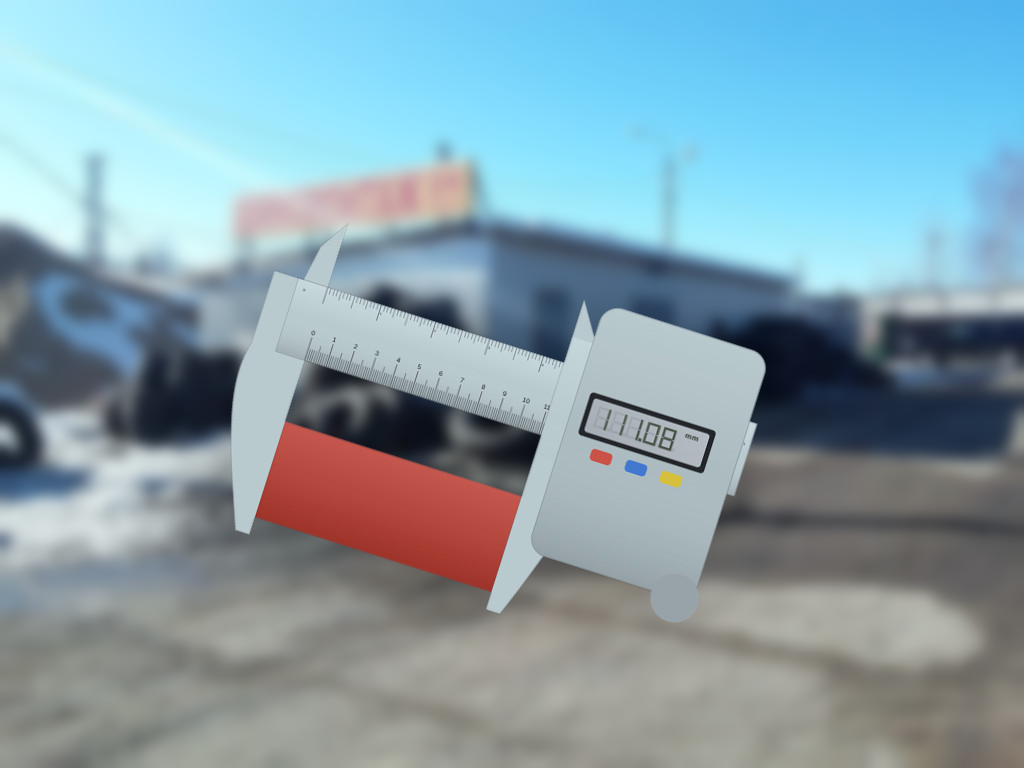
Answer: {"value": 111.08, "unit": "mm"}
